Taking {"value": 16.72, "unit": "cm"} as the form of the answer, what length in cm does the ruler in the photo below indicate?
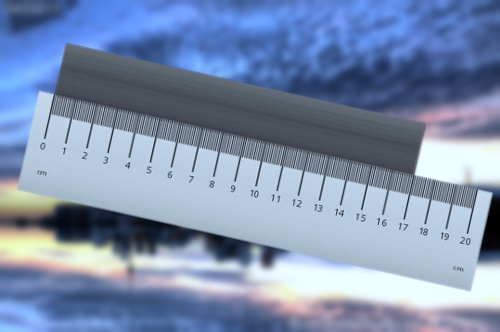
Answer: {"value": 17, "unit": "cm"}
